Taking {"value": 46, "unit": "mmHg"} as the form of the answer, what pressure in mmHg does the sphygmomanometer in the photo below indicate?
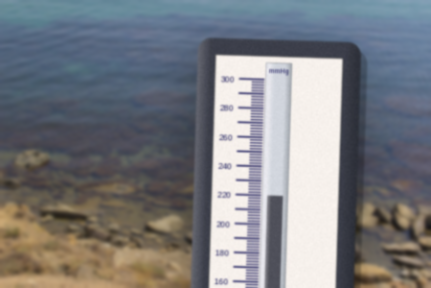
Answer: {"value": 220, "unit": "mmHg"}
